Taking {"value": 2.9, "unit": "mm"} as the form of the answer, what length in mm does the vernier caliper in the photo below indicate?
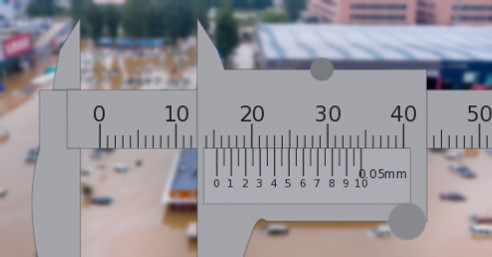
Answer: {"value": 15.4, "unit": "mm"}
